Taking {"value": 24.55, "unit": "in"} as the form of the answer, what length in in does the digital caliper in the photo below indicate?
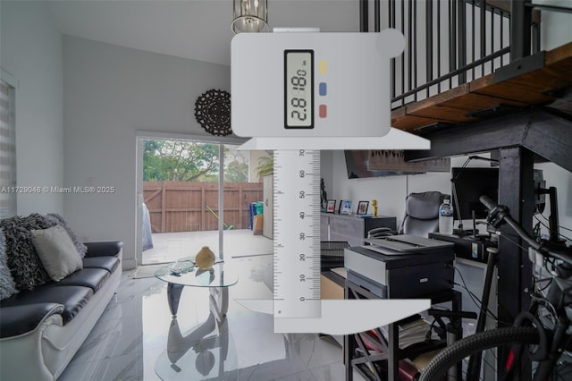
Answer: {"value": 2.8180, "unit": "in"}
